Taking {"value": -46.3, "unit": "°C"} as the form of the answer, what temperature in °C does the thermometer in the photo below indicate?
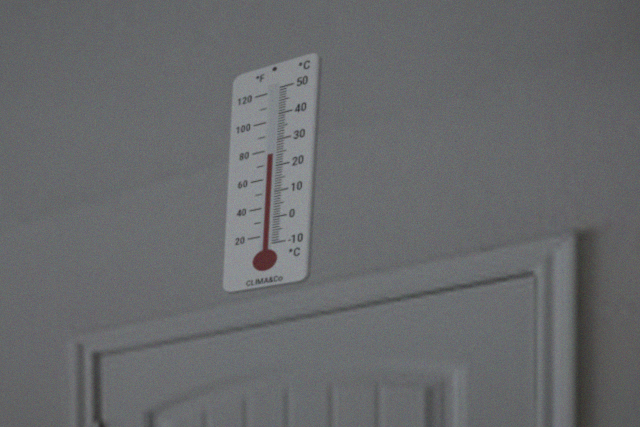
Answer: {"value": 25, "unit": "°C"}
